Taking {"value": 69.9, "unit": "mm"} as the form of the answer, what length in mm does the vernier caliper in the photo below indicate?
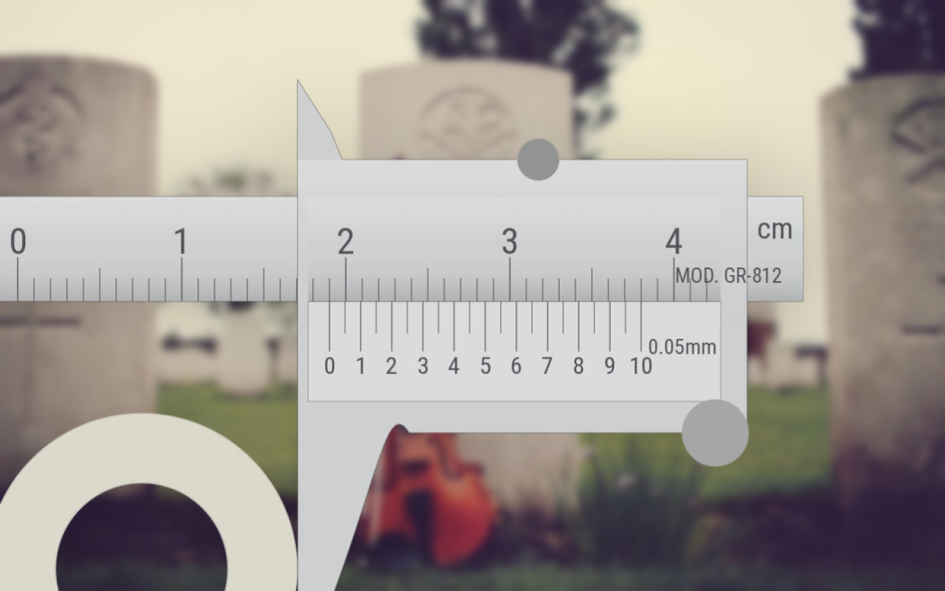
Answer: {"value": 19.0, "unit": "mm"}
